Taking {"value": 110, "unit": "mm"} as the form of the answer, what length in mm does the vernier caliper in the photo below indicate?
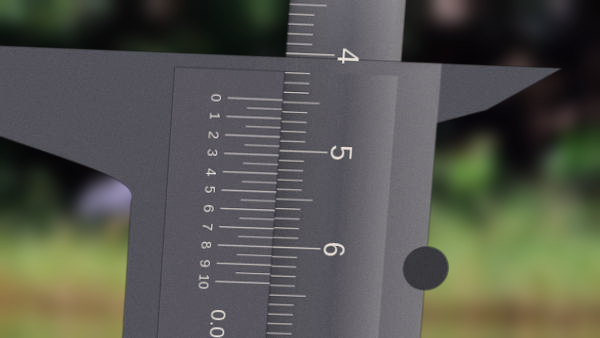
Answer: {"value": 44.8, "unit": "mm"}
